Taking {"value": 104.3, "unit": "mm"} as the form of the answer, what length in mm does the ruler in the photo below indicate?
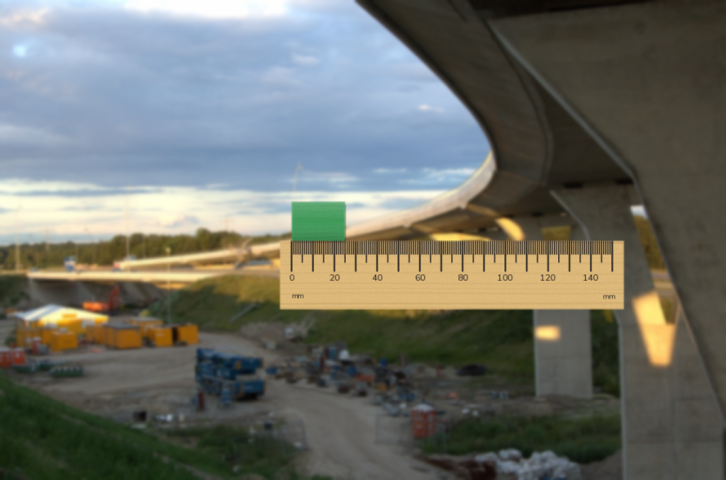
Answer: {"value": 25, "unit": "mm"}
